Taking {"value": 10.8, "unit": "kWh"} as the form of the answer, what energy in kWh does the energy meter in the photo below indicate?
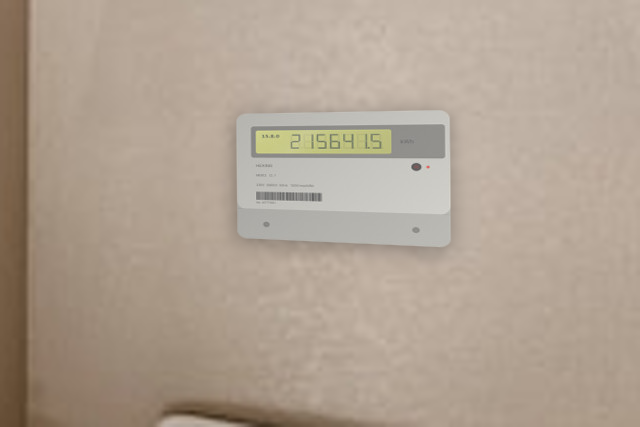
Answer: {"value": 215641.5, "unit": "kWh"}
